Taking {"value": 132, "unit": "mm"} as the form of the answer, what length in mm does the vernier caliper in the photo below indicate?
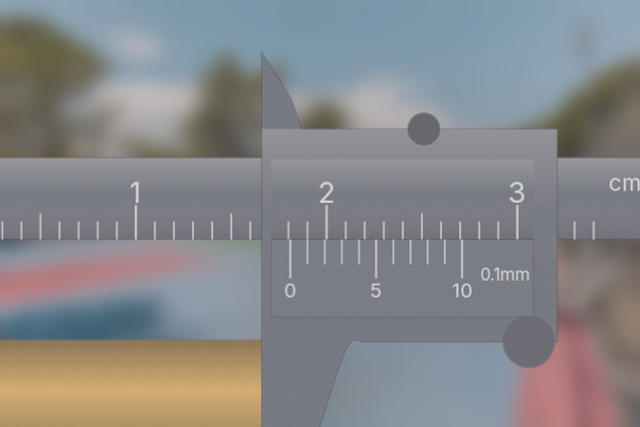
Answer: {"value": 18.1, "unit": "mm"}
